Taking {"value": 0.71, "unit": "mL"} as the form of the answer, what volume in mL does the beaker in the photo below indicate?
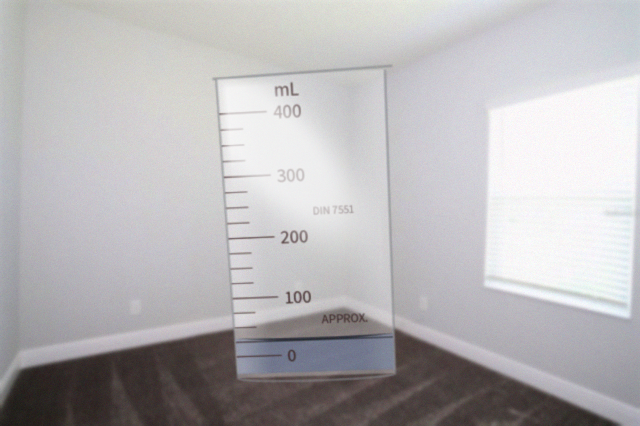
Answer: {"value": 25, "unit": "mL"}
